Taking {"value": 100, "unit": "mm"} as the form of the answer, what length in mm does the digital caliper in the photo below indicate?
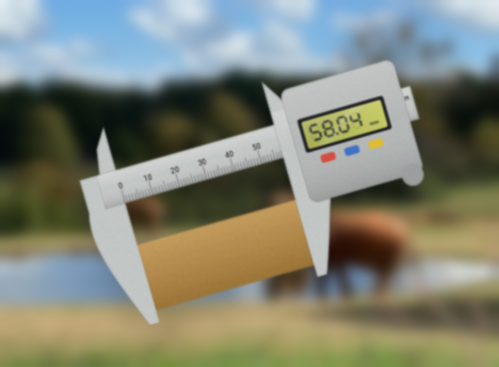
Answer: {"value": 58.04, "unit": "mm"}
